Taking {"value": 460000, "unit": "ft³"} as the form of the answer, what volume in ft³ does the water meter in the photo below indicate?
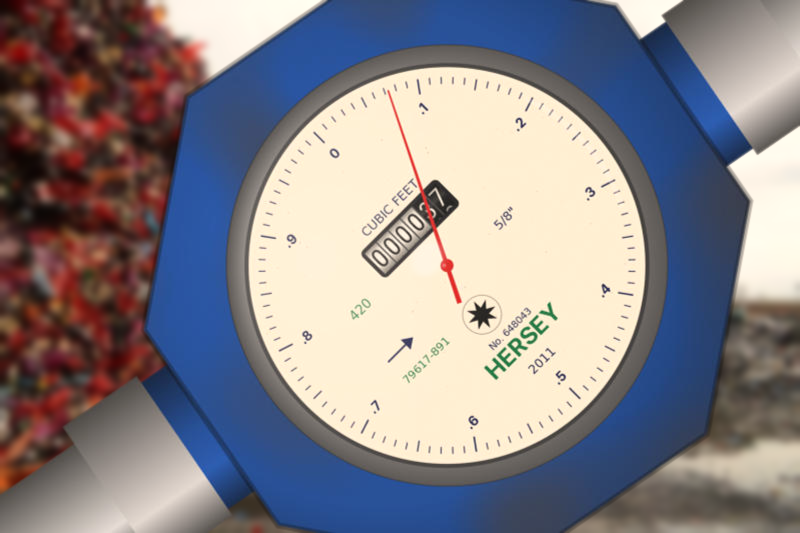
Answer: {"value": 37.07, "unit": "ft³"}
